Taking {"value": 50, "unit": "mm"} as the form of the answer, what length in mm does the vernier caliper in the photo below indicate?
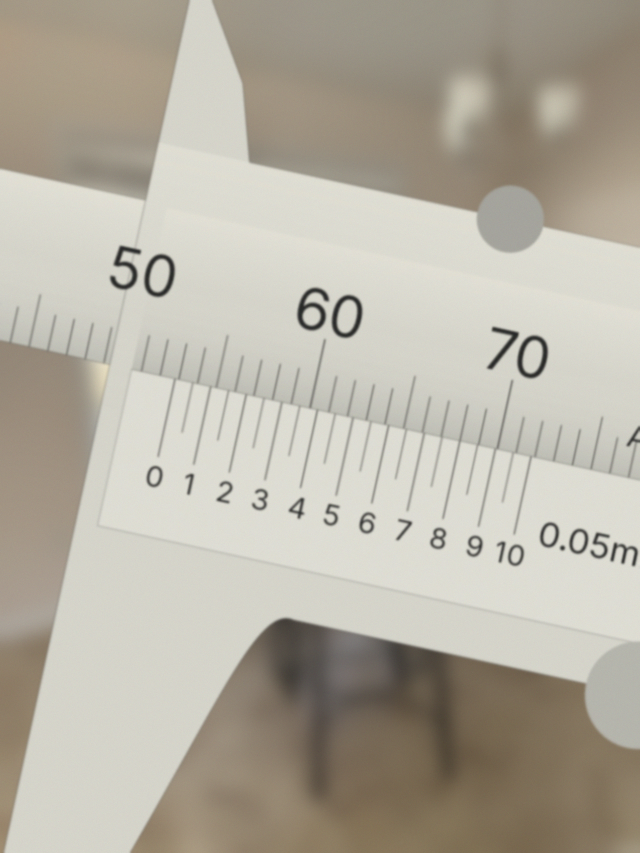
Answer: {"value": 52.8, "unit": "mm"}
